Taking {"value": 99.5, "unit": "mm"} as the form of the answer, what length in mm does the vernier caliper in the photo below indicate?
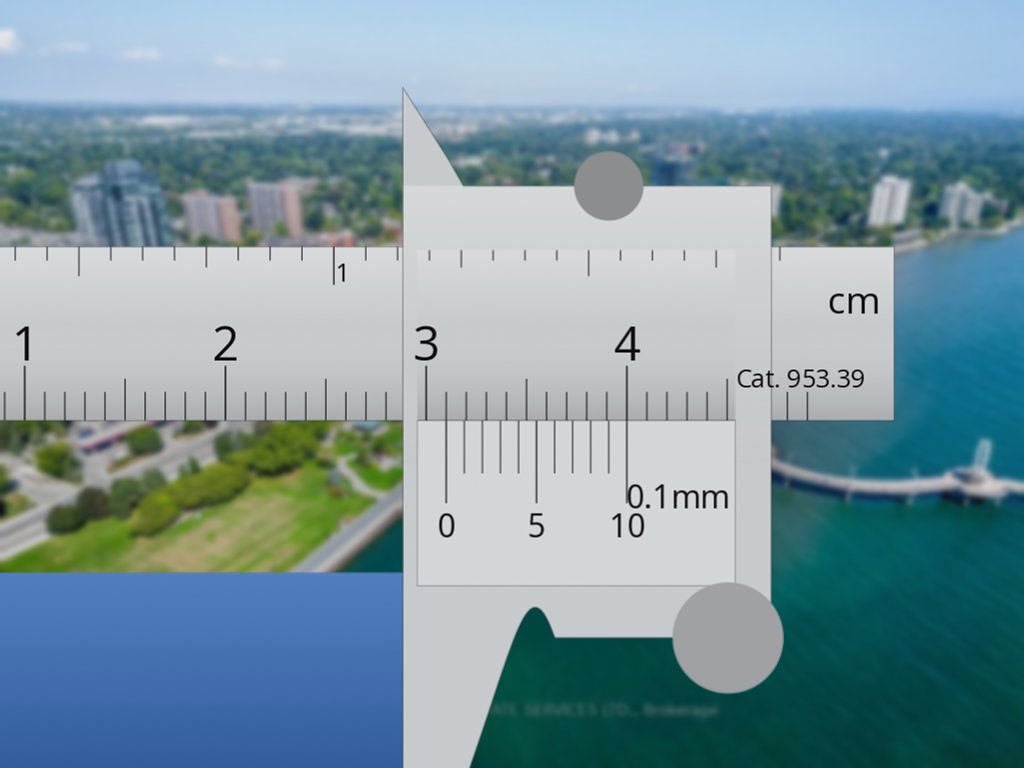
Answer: {"value": 31.0, "unit": "mm"}
